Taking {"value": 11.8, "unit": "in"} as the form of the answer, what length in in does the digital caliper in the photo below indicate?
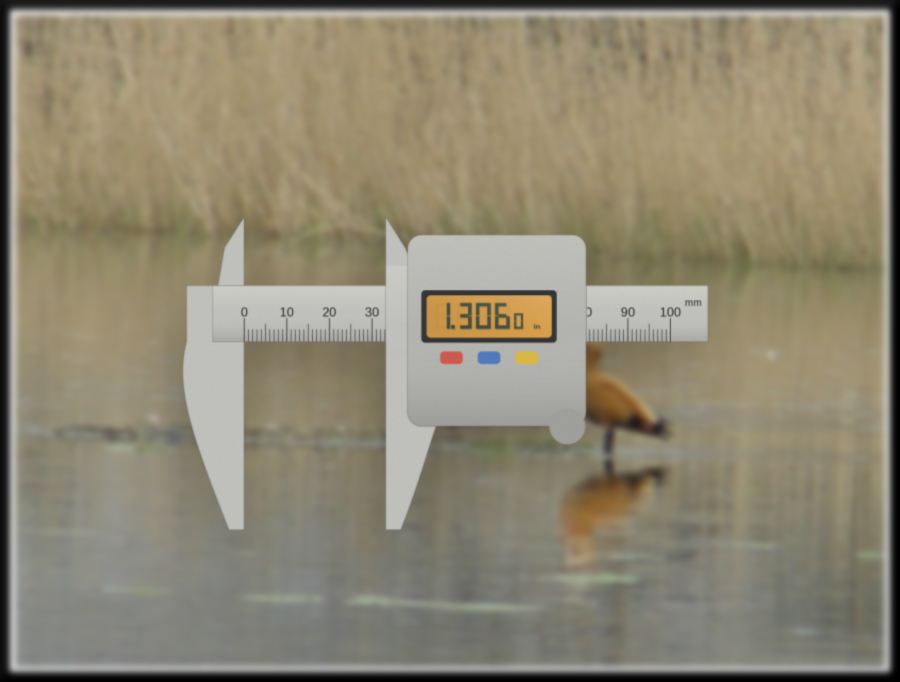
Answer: {"value": 1.3060, "unit": "in"}
